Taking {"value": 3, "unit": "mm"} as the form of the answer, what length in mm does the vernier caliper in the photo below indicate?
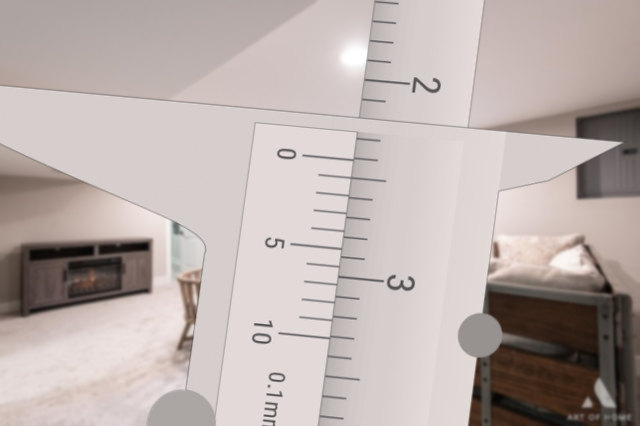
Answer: {"value": 24.1, "unit": "mm"}
